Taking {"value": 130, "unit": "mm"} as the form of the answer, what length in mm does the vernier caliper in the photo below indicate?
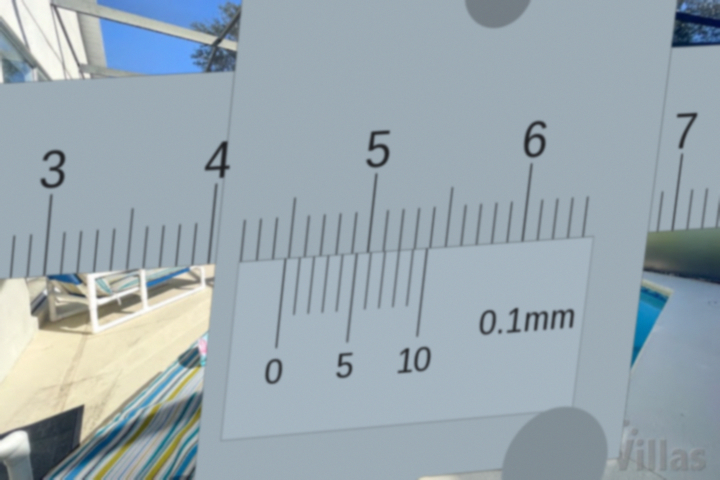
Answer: {"value": 44.8, "unit": "mm"}
